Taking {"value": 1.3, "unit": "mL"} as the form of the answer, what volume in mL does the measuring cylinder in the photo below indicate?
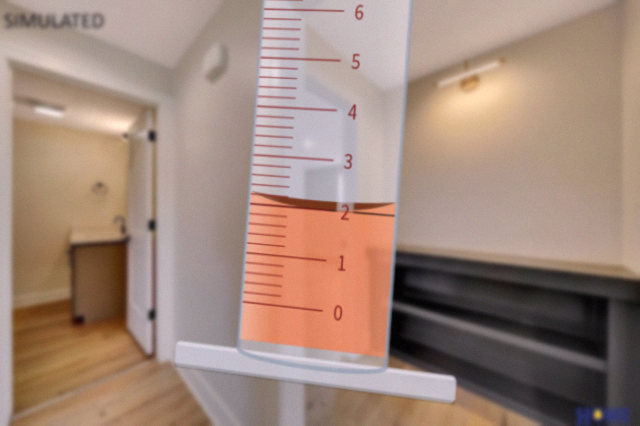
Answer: {"value": 2, "unit": "mL"}
